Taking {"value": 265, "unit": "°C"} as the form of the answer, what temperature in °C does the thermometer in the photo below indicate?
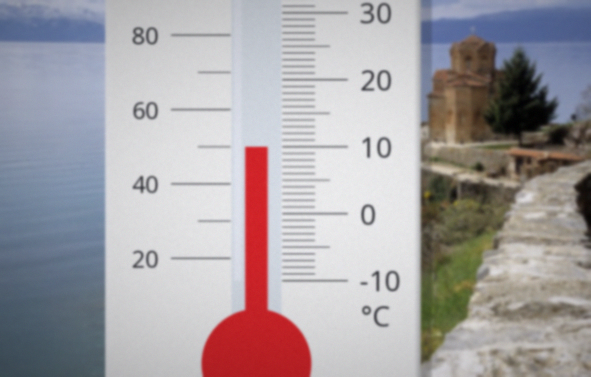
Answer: {"value": 10, "unit": "°C"}
